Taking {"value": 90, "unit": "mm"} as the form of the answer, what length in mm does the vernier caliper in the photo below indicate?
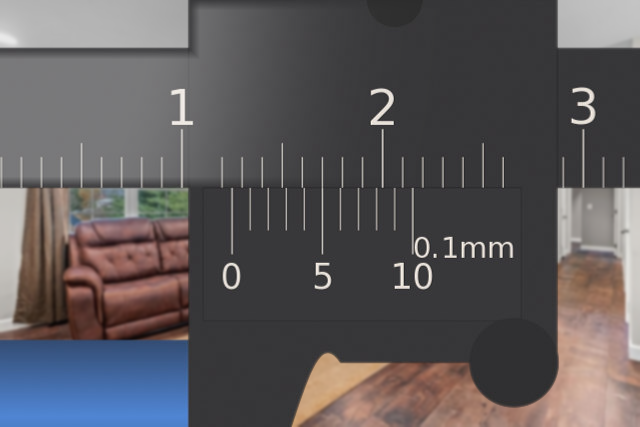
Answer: {"value": 12.5, "unit": "mm"}
